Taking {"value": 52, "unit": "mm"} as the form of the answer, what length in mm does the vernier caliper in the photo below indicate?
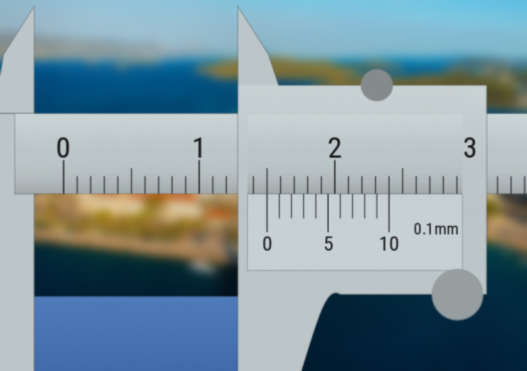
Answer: {"value": 15.0, "unit": "mm"}
